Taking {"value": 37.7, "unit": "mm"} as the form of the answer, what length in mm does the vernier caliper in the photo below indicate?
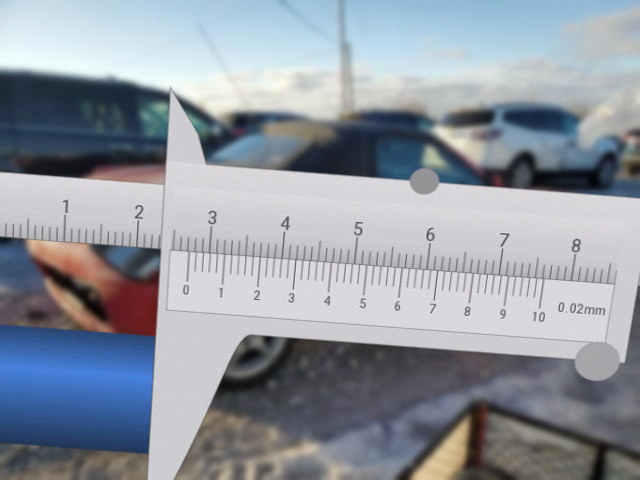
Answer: {"value": 27.2, "unit": "mm"}
